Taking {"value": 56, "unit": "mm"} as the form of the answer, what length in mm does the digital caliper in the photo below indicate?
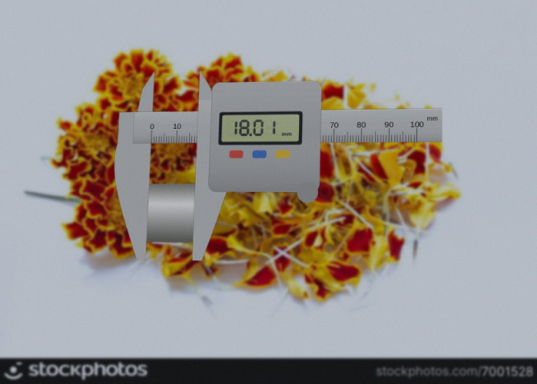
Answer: {"value": 18.01, "unit": "mm"}
